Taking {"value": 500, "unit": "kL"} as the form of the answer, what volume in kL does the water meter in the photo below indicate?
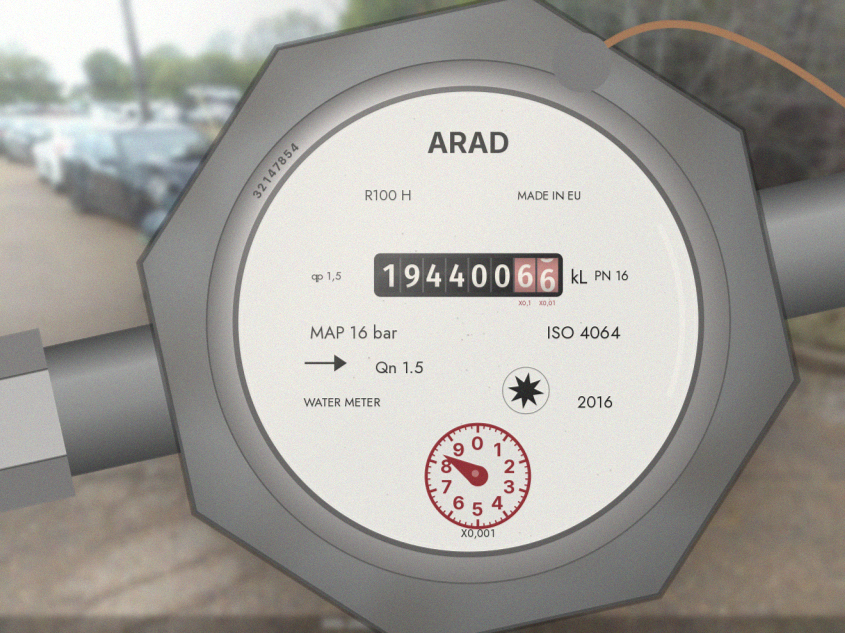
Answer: {"value": 194400.658, "unit": "kL"}
